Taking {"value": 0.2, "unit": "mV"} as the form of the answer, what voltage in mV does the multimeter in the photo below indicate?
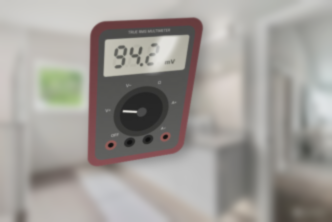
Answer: {"value": 94.2, "unit": "mV"}
